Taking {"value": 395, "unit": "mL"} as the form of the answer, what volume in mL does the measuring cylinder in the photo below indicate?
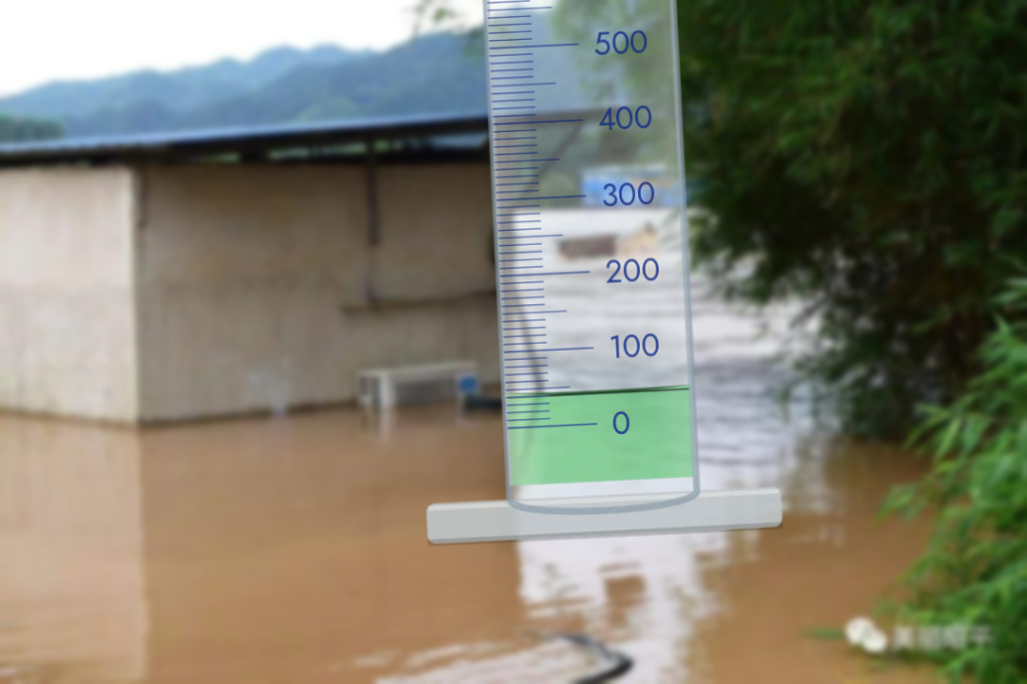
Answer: {"value": 40, "unit": "mL"}
